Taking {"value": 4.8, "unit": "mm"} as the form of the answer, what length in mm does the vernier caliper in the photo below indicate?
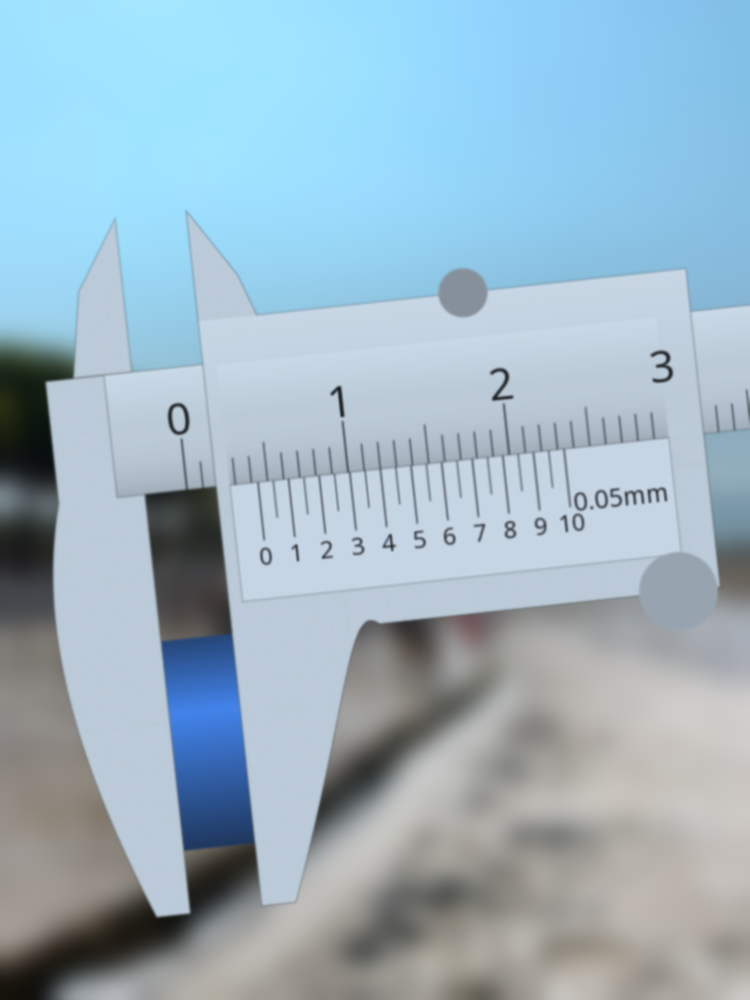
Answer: {"value": 4.4, "unit": "mm"}
